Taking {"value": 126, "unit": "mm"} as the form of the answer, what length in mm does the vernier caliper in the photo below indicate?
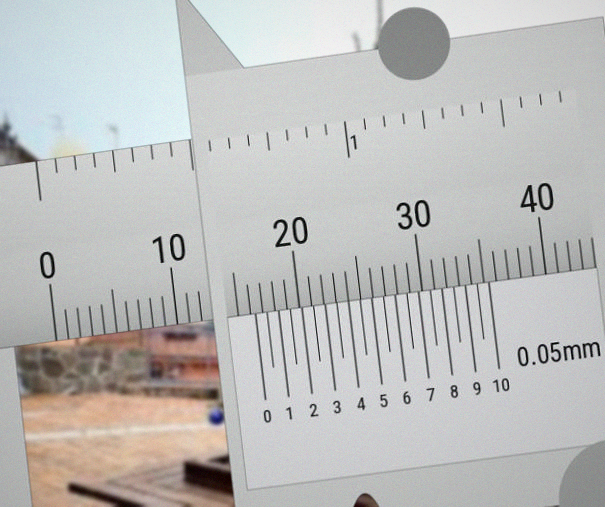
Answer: {"value": 16.4, "unit": "mm"}
